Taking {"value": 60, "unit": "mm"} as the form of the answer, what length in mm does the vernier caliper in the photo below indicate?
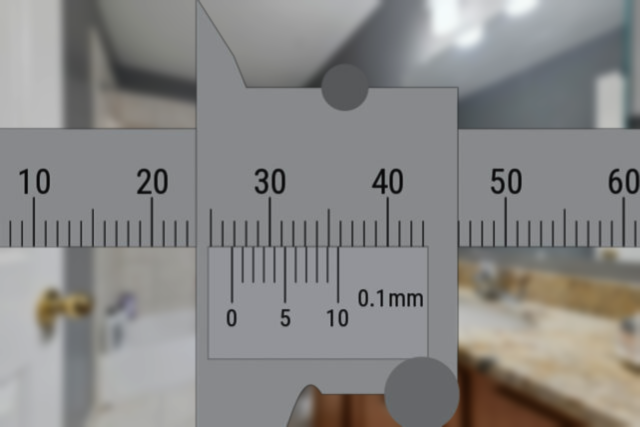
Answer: {"value": 26.8, "unit": "mm"}
